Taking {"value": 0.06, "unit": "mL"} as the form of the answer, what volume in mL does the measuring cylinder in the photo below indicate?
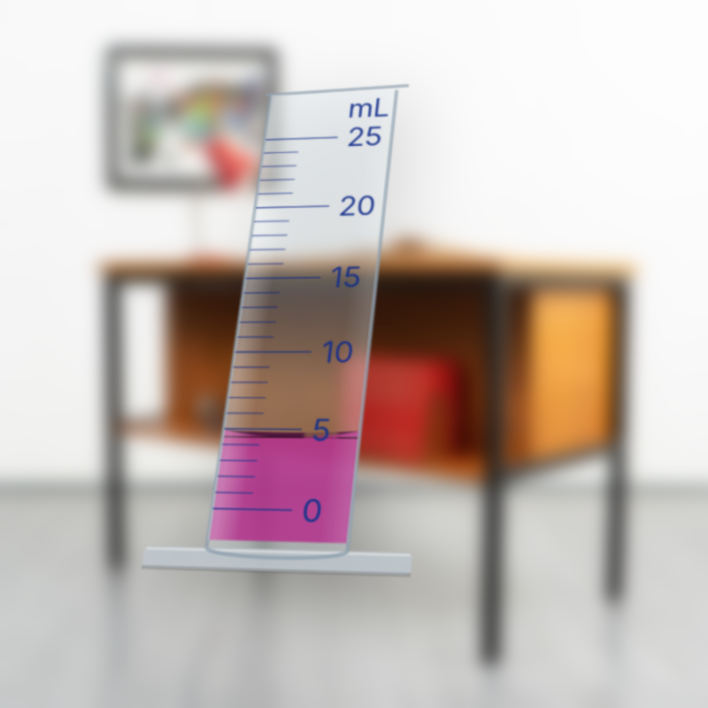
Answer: {"value": 4.5, "unit": "mL"}
